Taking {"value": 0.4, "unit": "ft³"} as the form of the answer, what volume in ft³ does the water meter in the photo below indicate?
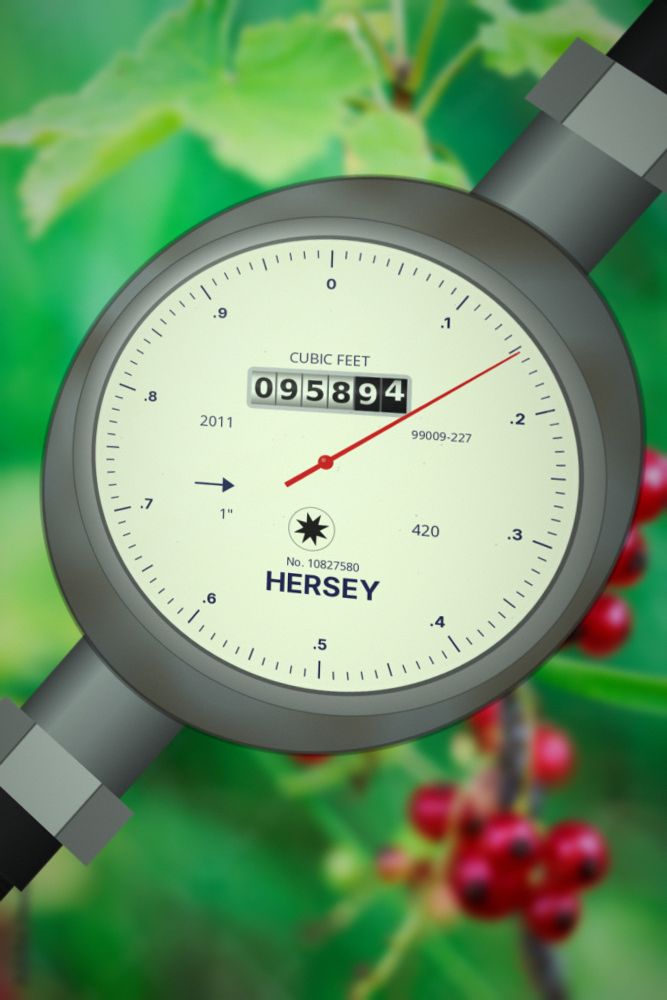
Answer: {"value": 95894.15, "unit": "ft³"}
